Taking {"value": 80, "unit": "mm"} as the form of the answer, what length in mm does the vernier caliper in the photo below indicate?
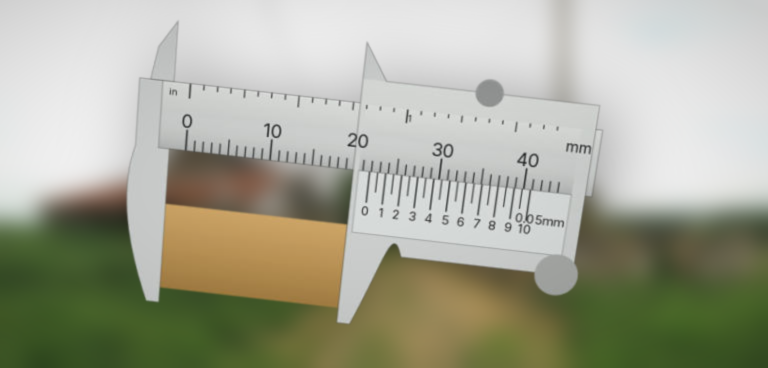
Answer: {"value": 21.8, "unit": "mm"}
